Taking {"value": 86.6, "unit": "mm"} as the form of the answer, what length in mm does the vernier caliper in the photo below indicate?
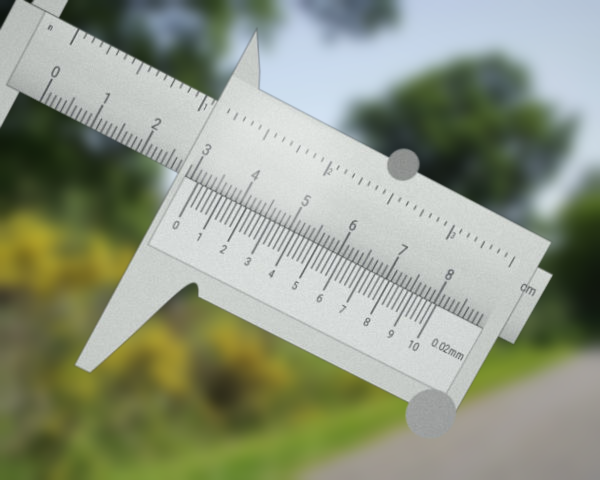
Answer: {"value": 31.5, "unit": "mm"}
